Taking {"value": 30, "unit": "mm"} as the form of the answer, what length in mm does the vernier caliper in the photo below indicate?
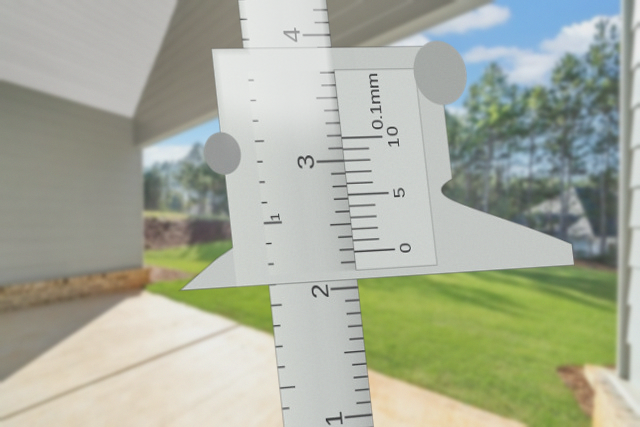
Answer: {"value": 22.8, "unit": "mm"}
